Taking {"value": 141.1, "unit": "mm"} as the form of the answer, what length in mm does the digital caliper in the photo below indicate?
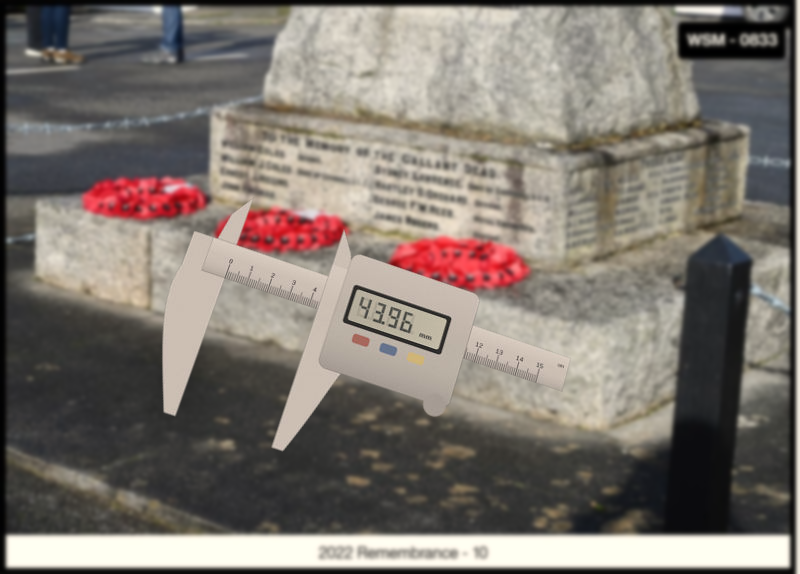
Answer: {"value": 43.96, "unit": "mm"}
